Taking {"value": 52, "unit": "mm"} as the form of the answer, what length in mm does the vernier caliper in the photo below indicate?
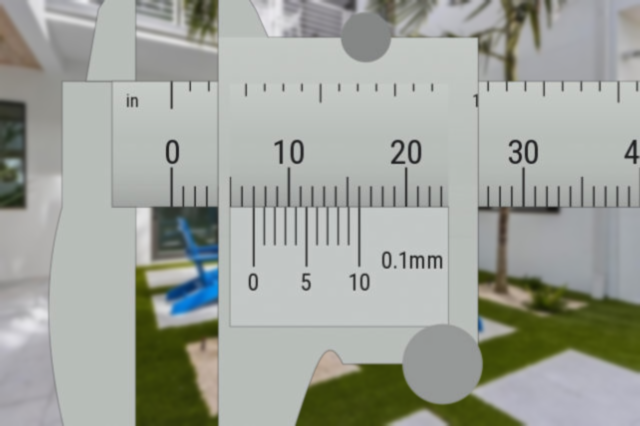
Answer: {"value": 7.0, "unit": "mm"}
